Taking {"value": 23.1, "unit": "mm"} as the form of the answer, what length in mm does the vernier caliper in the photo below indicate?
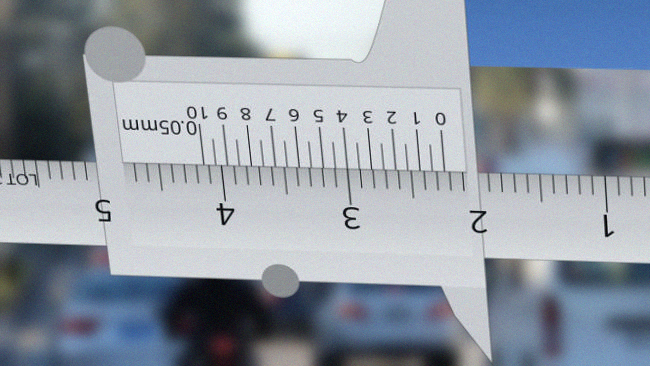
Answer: {"value": 22.4, "unit": "mm"}
